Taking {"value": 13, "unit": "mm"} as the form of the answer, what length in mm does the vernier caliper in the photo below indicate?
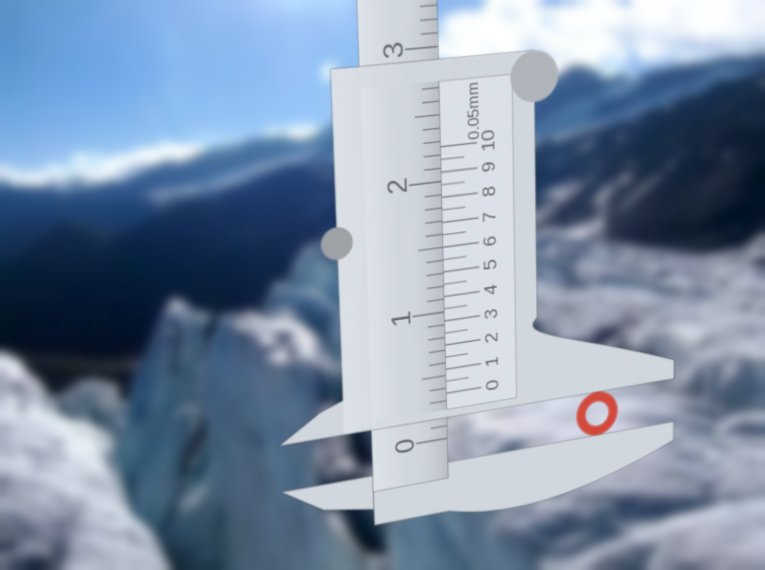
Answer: {"value": 3.6, "unit": "mm"}
